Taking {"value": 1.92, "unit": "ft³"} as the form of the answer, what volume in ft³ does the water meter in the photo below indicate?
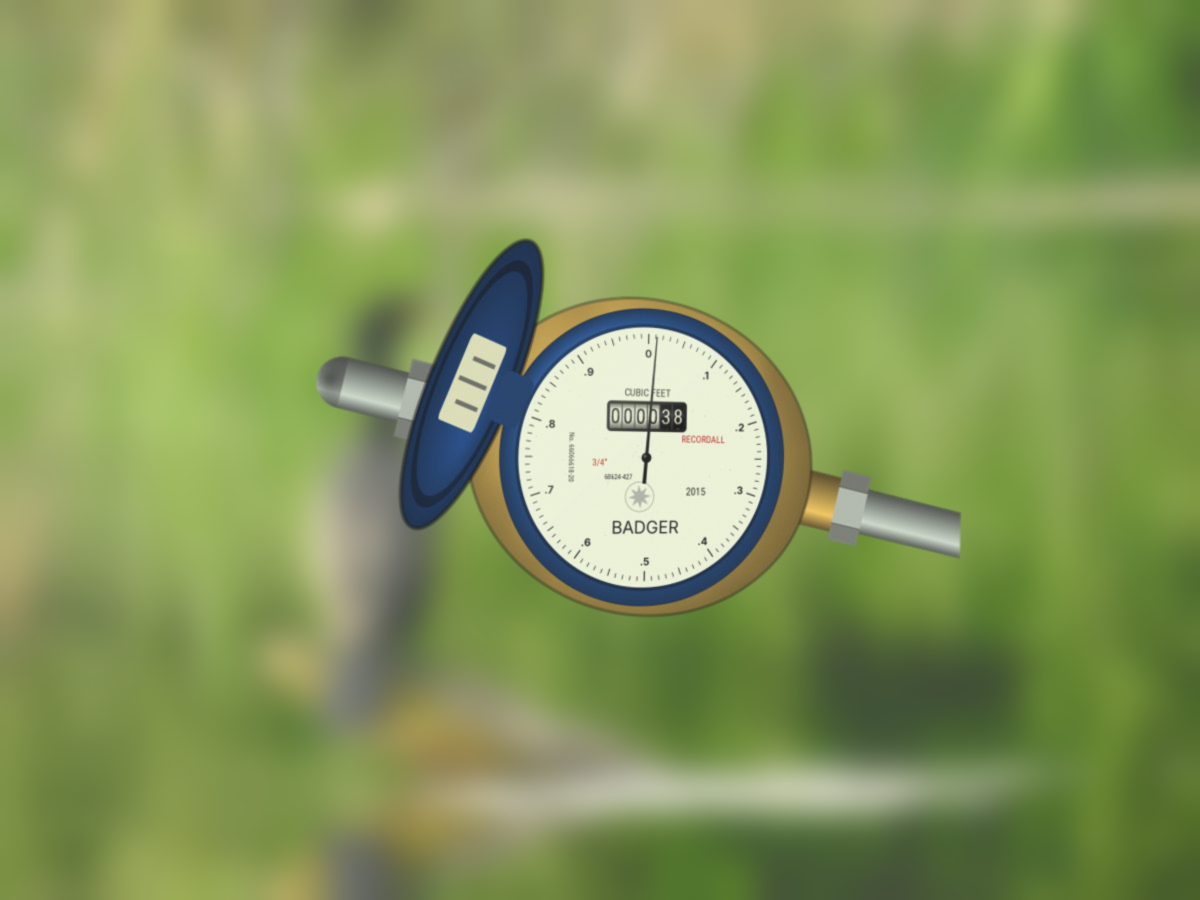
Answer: {"value": 38.01, "unit": "ft³"}
